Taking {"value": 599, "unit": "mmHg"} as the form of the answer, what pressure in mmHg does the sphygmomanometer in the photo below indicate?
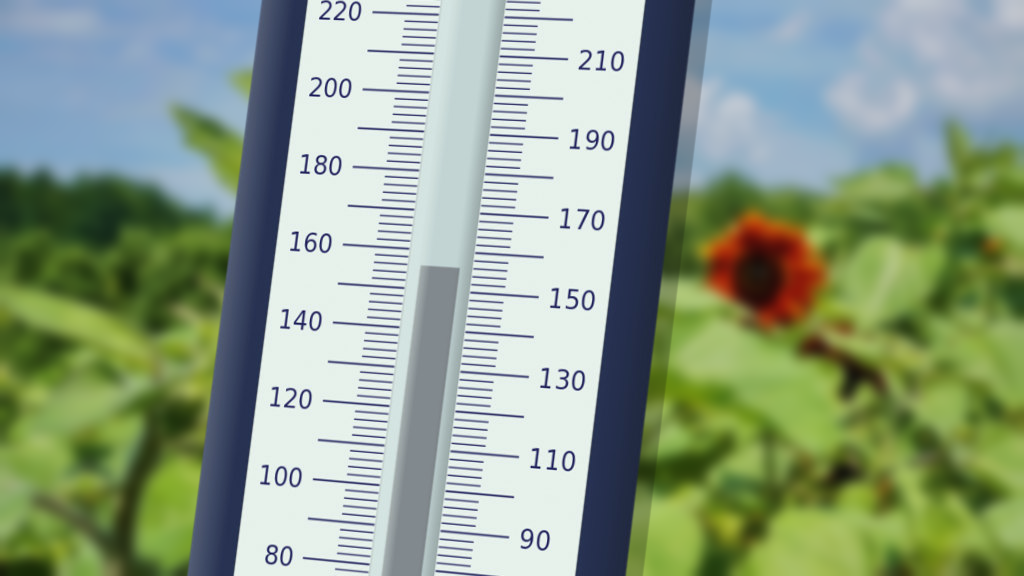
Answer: {"value": 156, "unit": "mmHg"}
